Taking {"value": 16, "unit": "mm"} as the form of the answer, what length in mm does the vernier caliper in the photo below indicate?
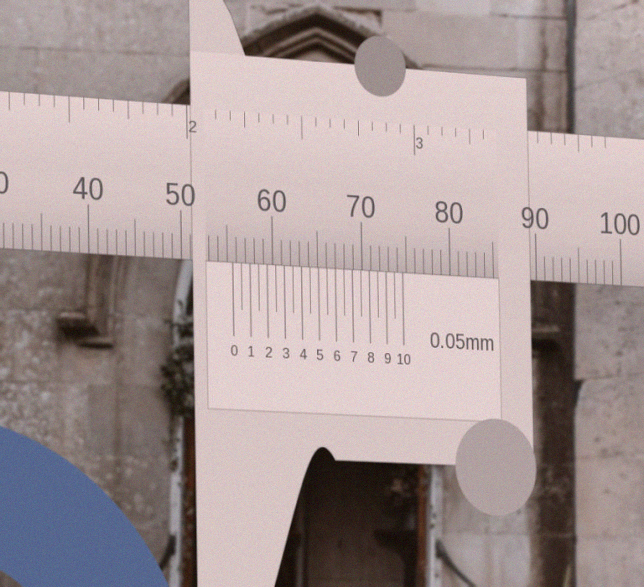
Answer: {"value": 55.6, "unit": "mm"}
